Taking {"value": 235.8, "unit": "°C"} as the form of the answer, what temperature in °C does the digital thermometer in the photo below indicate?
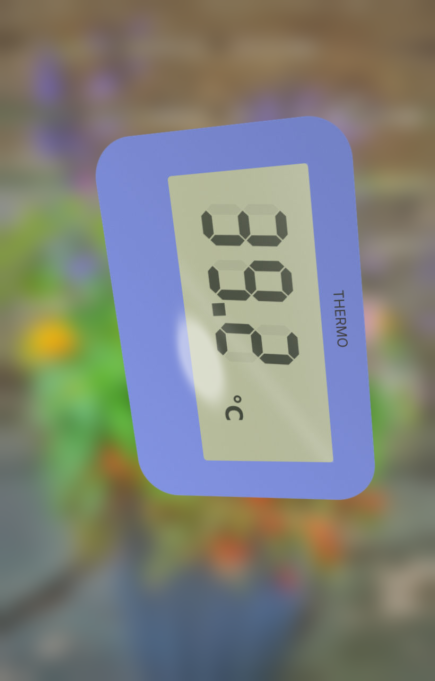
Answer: {"value": 39.2, "unit": "°C"}
